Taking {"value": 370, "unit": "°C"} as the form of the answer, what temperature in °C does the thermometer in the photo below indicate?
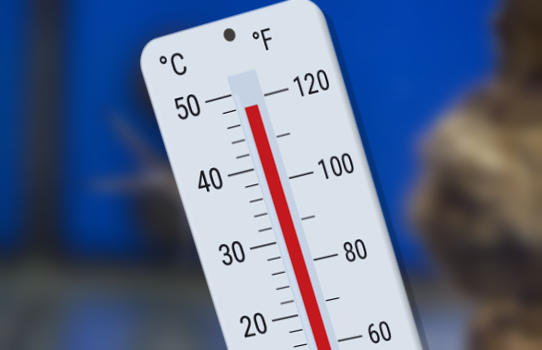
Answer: {"value": 48, "unit": "°C"}
